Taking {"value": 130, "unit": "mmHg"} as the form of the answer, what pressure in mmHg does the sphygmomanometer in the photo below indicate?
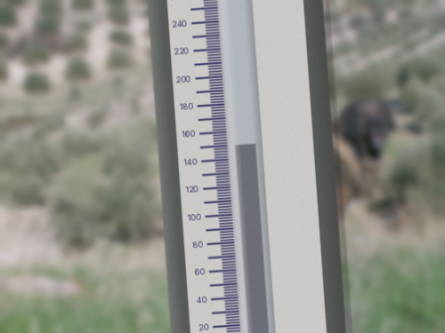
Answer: {"value": 150, "unit": "mmHg"}
